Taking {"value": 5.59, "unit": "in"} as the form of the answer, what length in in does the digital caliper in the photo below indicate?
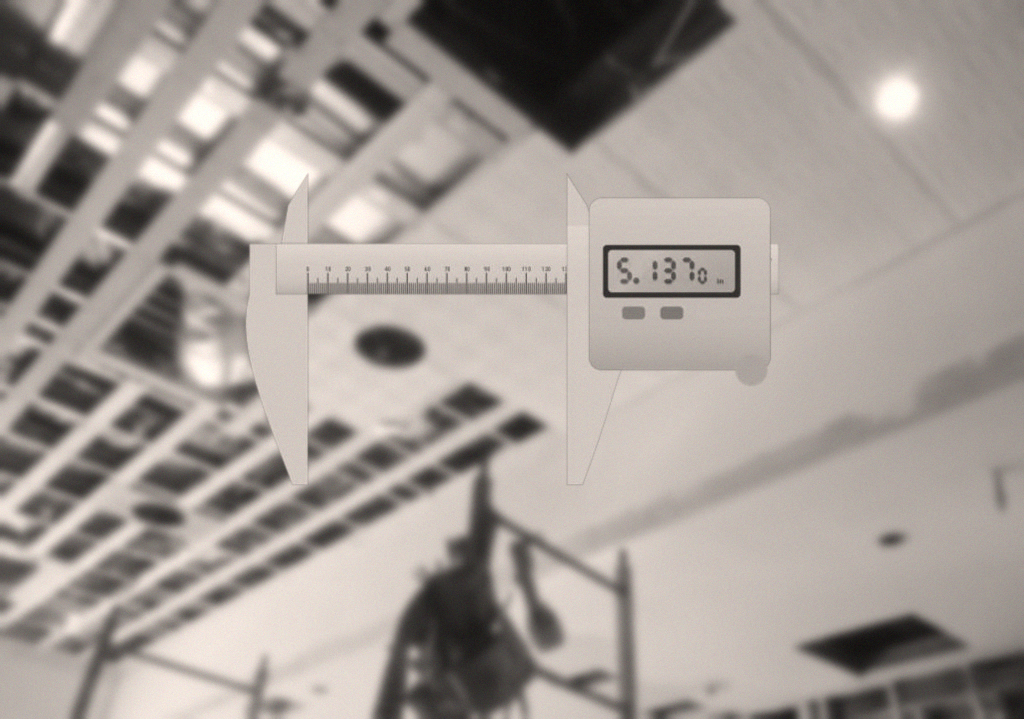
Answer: {"value": 5.1370, "unit": "in"}
